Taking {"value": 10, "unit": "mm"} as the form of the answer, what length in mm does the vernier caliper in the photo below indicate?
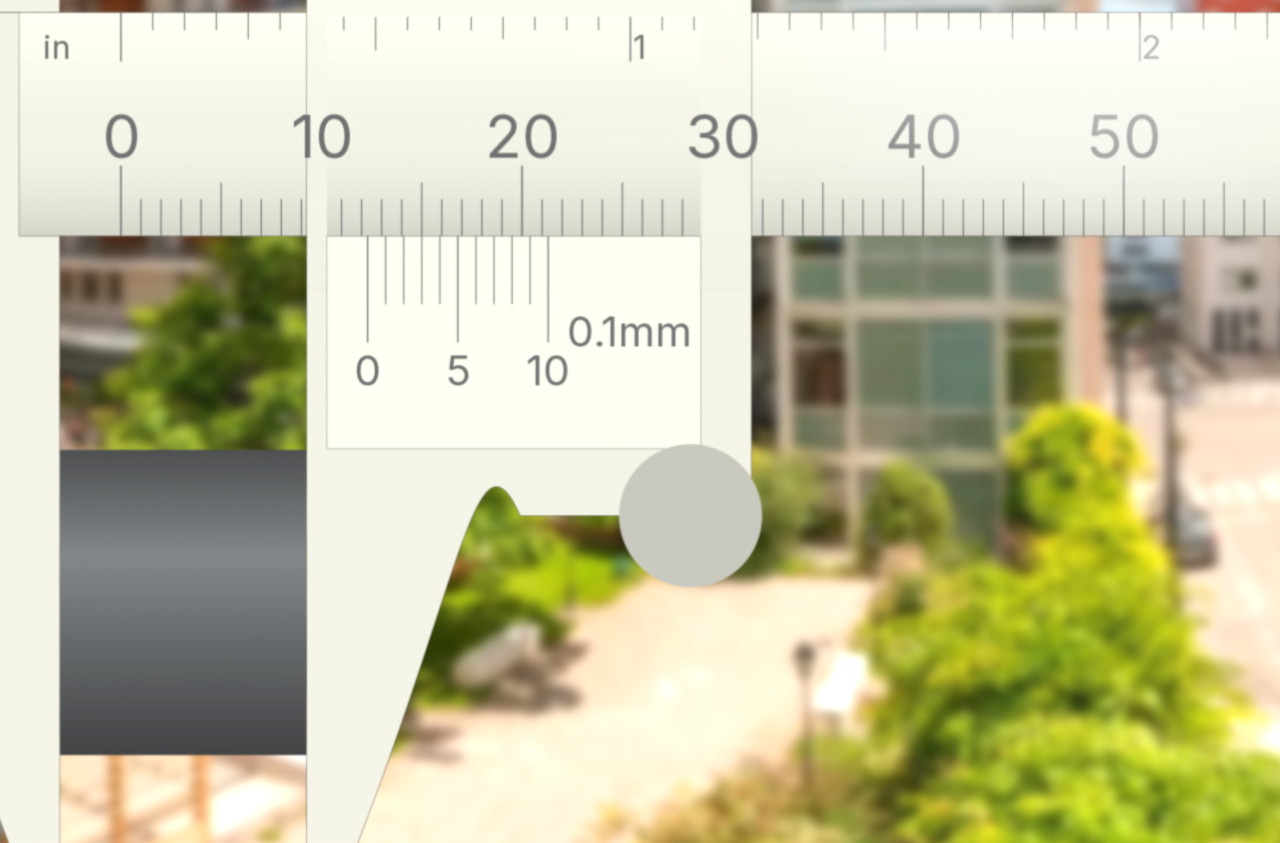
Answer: {"value": 12.3, "unit": "mm"}
